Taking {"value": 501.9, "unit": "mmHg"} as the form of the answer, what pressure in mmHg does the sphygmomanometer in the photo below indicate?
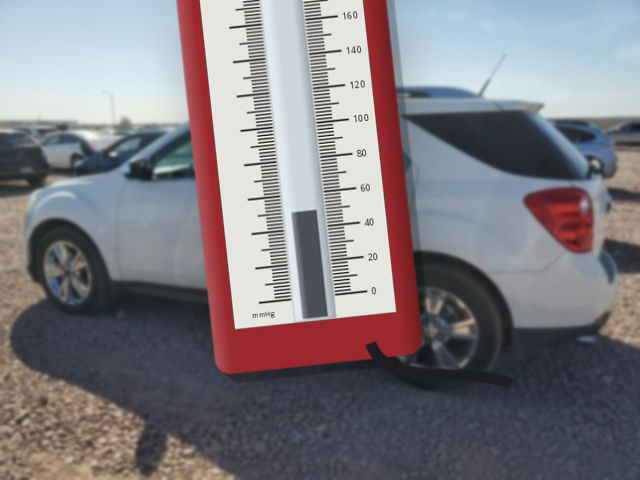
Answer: {"value": 50, "unit": "mmHg"}
